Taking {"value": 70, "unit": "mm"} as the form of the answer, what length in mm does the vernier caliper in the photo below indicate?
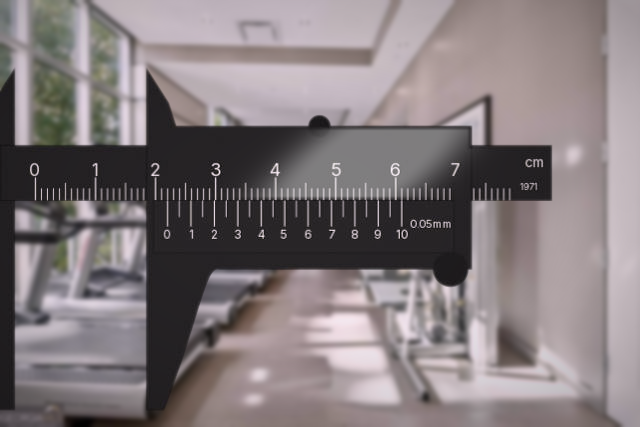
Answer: {"value": 22.0, "unit": "mm"}
